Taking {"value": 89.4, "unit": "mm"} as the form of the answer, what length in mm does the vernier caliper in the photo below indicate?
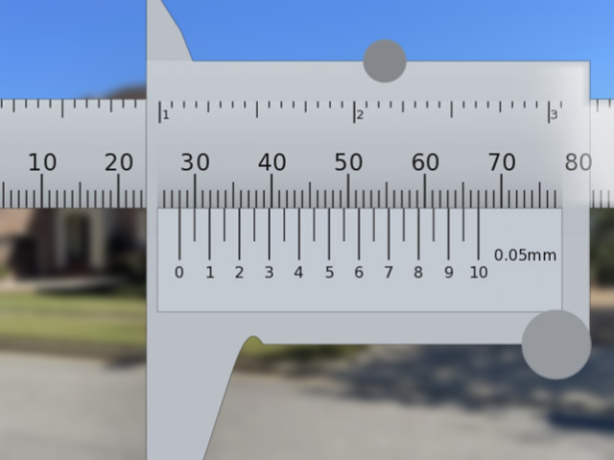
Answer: {"value": 28.0, "unit": "mm"}
